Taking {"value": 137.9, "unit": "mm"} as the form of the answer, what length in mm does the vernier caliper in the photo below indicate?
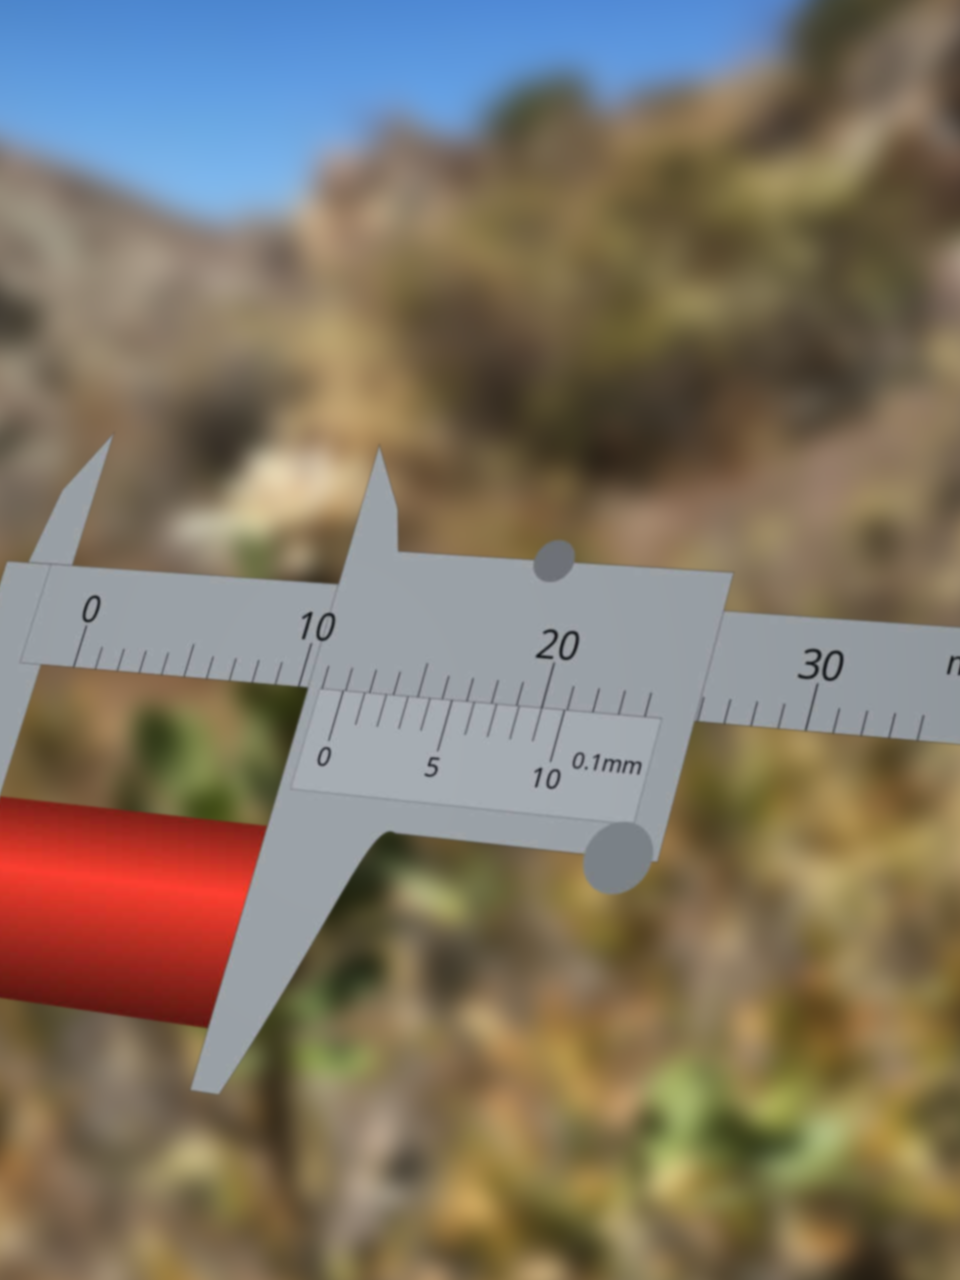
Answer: {"value": 11.9, "unit": "mm"}
